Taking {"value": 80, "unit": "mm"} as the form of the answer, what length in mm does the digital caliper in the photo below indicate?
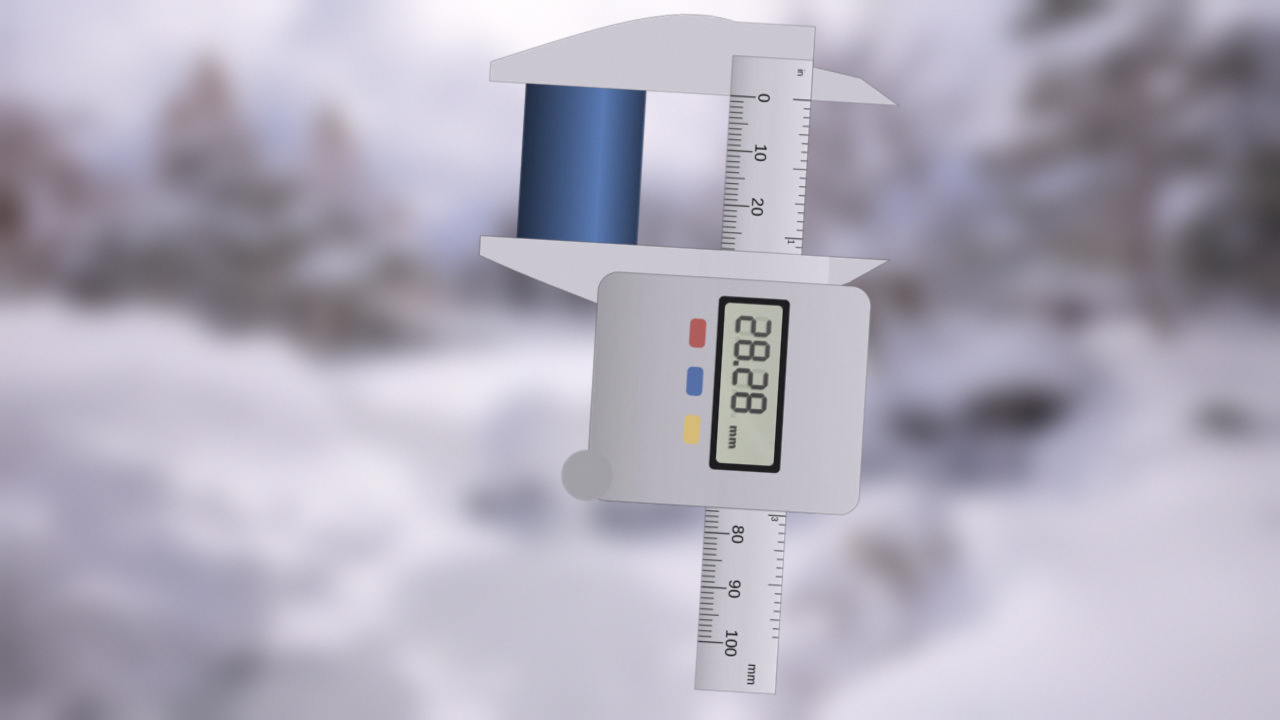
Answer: {"value": 28.28, "unit": "mm"}
